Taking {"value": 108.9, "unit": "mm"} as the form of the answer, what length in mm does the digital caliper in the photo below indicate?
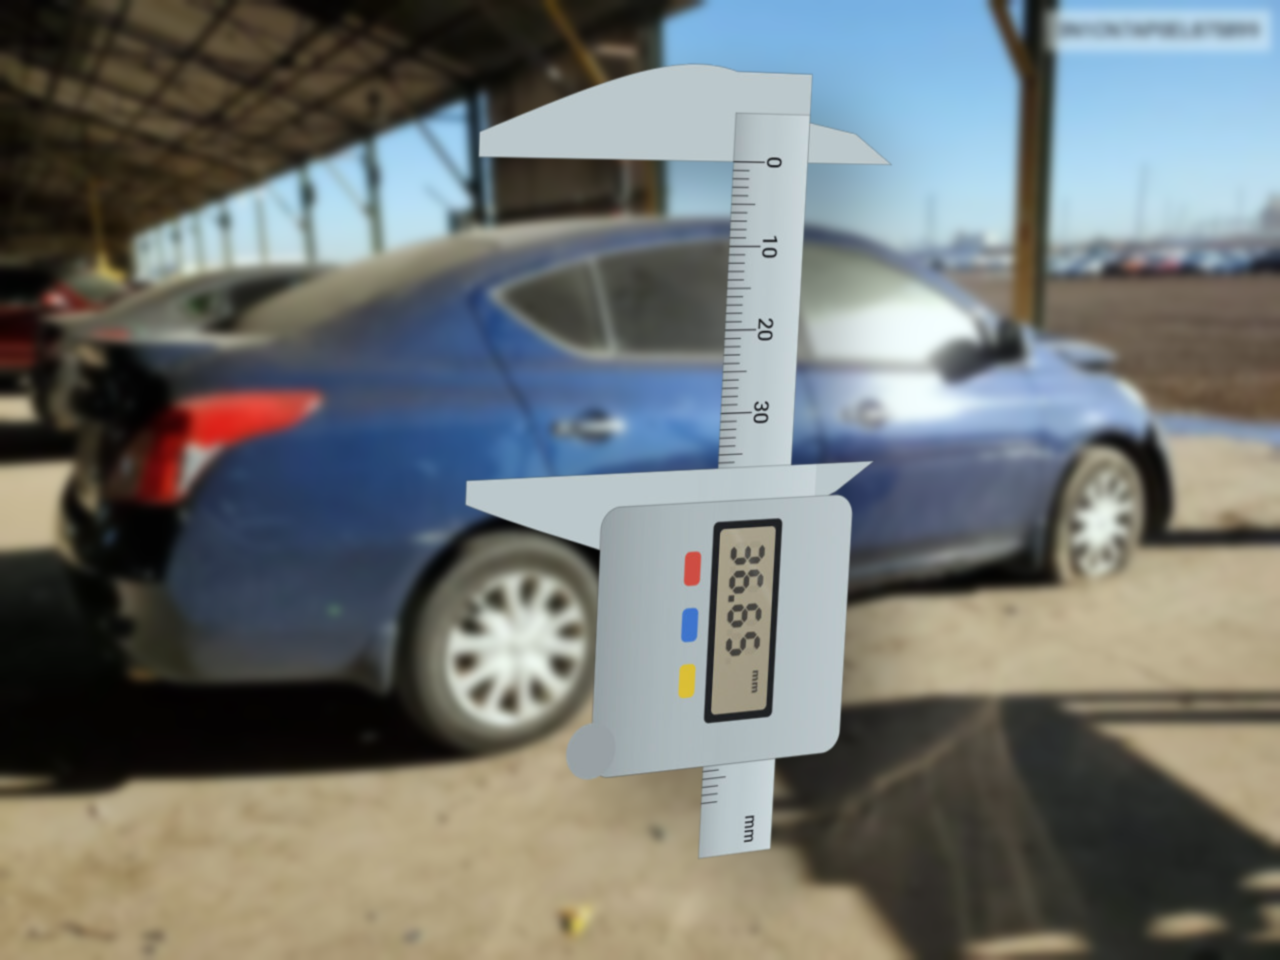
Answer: {"value": 36.65, "unit": "mm"}
